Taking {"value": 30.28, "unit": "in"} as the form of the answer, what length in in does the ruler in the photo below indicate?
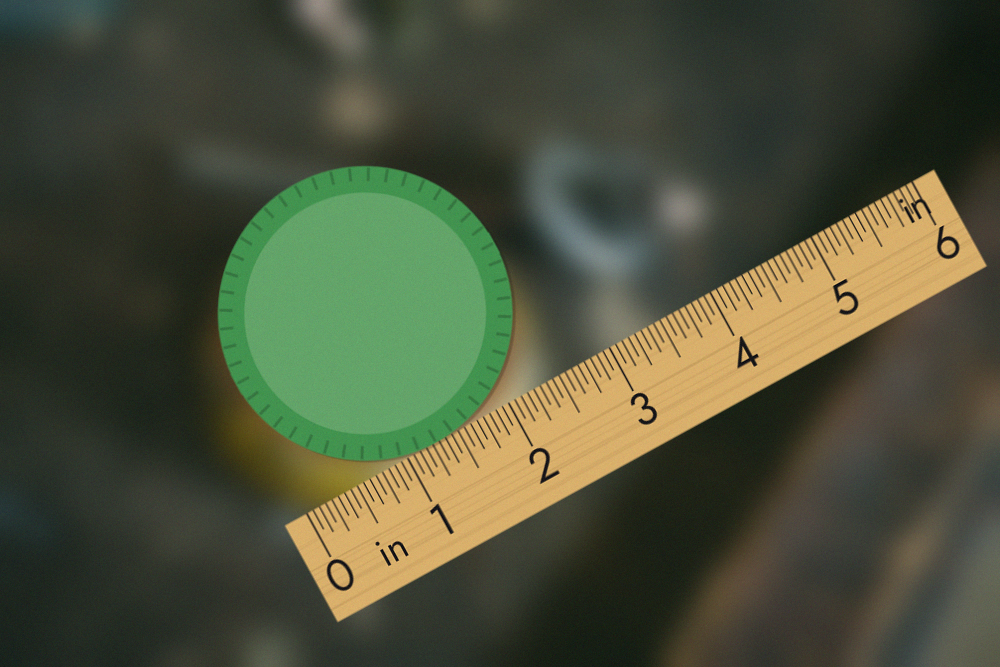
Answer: {"value": 2.5625, "unit": "in"}
